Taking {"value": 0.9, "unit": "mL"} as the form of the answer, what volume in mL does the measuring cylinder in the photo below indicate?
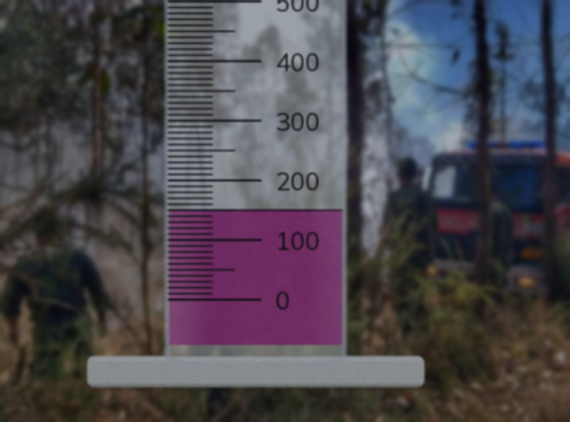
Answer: {"value": 150, "unit": "mL"}
